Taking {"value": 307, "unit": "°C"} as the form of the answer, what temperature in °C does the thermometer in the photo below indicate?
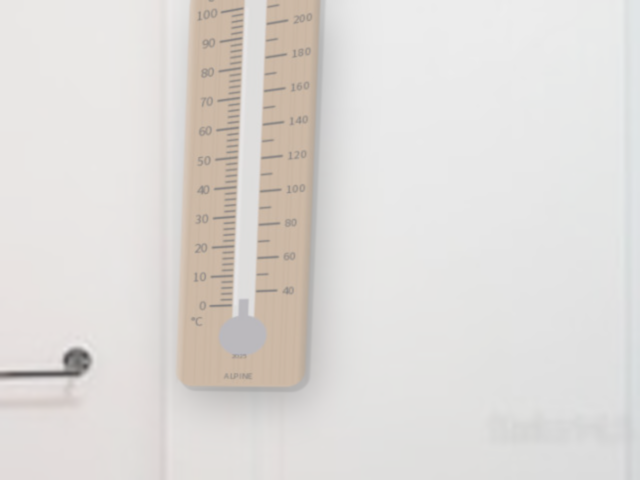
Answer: {"value": 2, "unit": "°C"}
